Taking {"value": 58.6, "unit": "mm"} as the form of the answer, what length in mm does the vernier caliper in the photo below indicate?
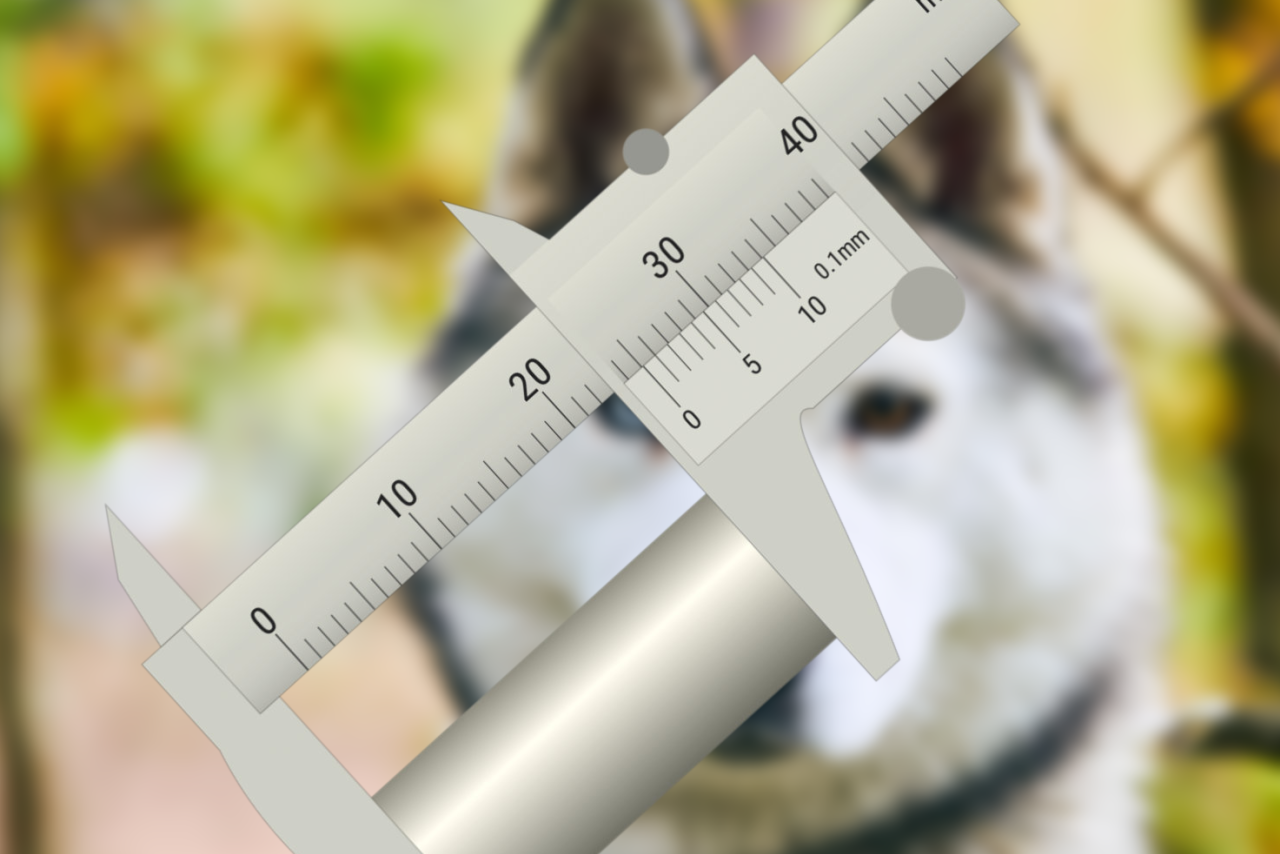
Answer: {"value": 25.1, "unit": "mm"}
